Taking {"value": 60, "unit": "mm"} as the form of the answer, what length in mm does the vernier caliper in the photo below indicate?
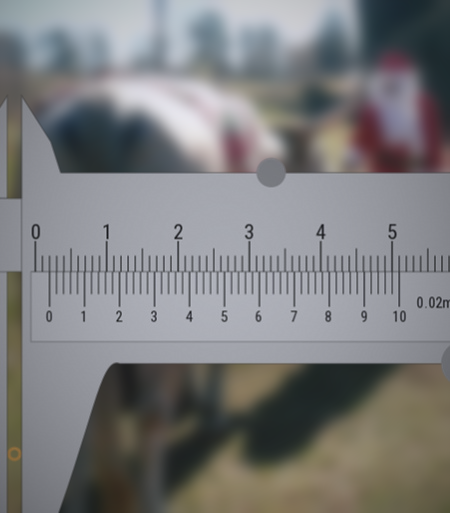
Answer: {"value": 2.0, "unit": "mm"}
